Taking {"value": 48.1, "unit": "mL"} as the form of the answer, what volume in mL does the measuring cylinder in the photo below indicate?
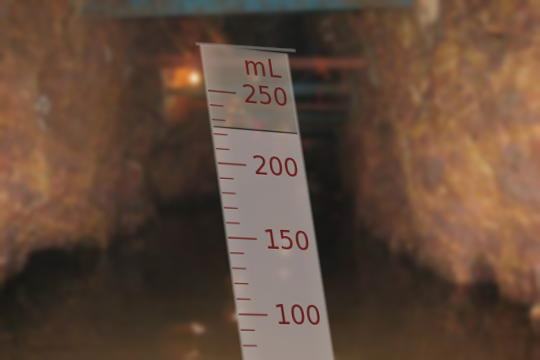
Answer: {"value": 225, "unit": "mL"}
